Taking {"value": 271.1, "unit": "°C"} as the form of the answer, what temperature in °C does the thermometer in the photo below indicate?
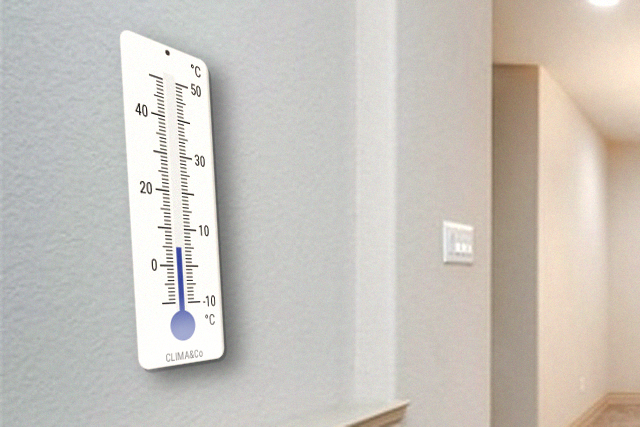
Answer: {"value": 5, "unit": "°C"}
